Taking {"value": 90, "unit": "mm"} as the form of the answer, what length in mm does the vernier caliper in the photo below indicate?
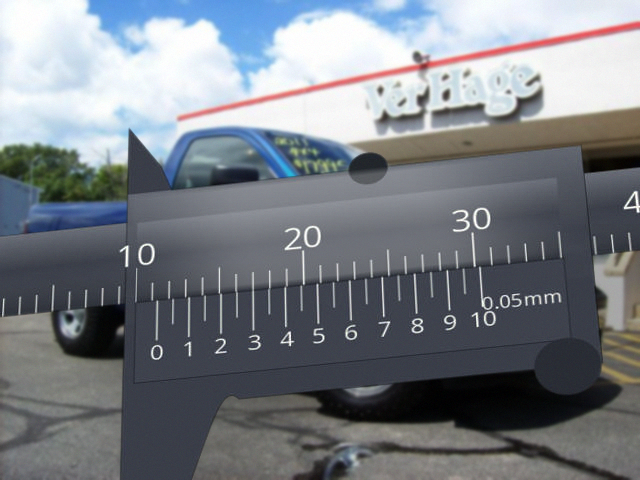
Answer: {"value": 11.3, "unit": "mm"}
